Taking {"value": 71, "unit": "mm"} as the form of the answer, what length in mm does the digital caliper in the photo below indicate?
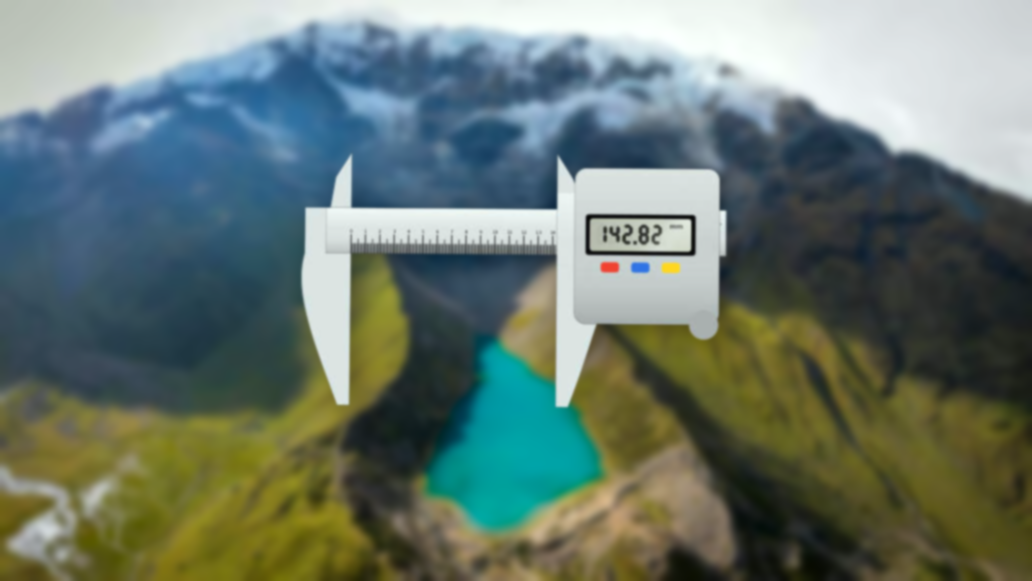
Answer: {"value": 142.82, "unit": "mm"}
